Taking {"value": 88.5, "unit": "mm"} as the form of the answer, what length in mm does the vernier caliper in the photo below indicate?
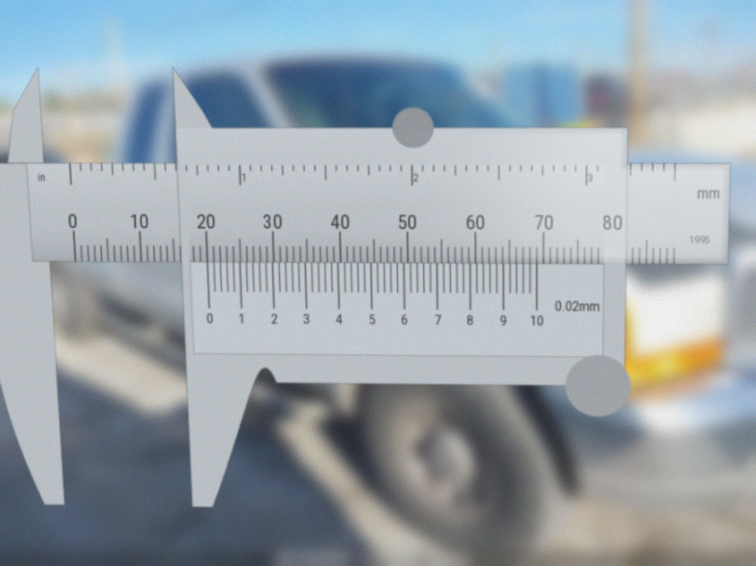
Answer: {"value": 20.0, "unit": "mm"}
